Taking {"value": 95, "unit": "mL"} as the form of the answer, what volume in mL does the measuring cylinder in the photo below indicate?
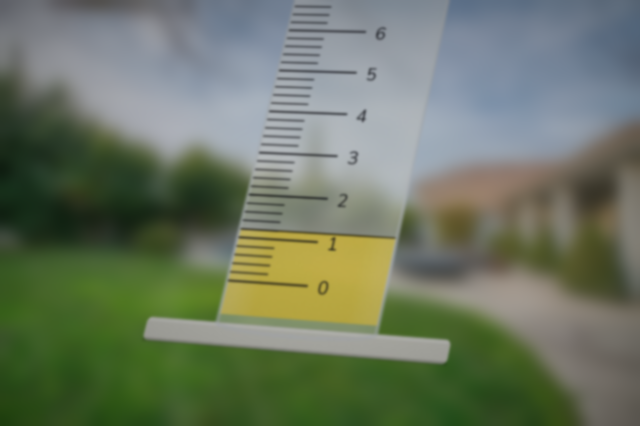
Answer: {"value": 1.2, "unit": "mL"}
